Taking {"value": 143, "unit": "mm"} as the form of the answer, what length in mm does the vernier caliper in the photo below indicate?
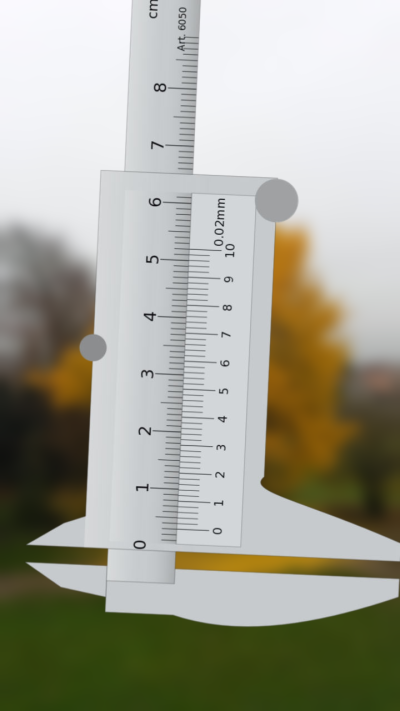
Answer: {"value": 3.0, "unit": "mm"}
